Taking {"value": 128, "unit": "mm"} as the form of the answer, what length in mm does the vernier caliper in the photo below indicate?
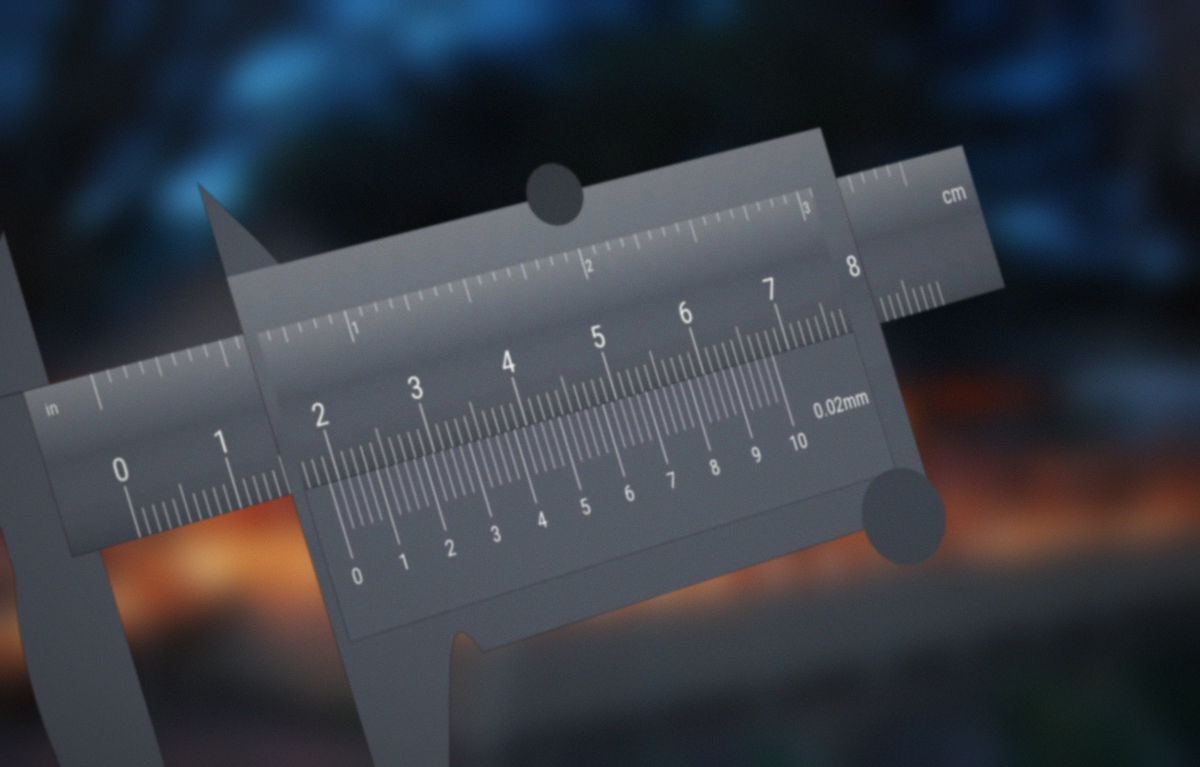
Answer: {"value": 19.0, "unit": "mm"}
